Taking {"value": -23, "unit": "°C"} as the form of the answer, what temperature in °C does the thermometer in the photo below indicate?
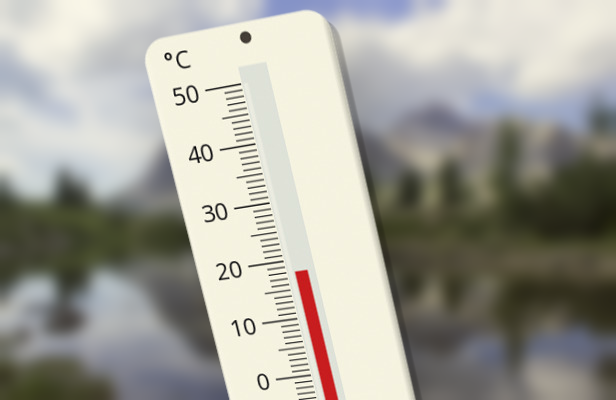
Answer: {"value": 18, "unit": "°C"}
